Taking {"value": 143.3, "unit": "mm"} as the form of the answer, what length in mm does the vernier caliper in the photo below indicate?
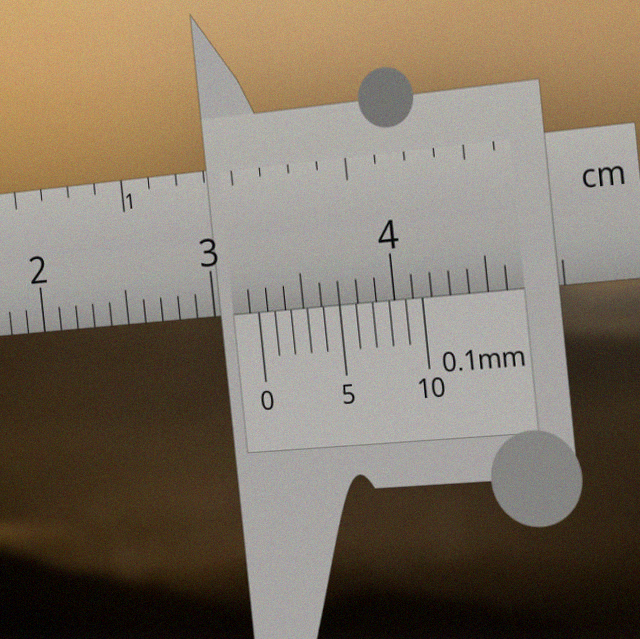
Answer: {"value": 32.5, "unit": "mm"}
